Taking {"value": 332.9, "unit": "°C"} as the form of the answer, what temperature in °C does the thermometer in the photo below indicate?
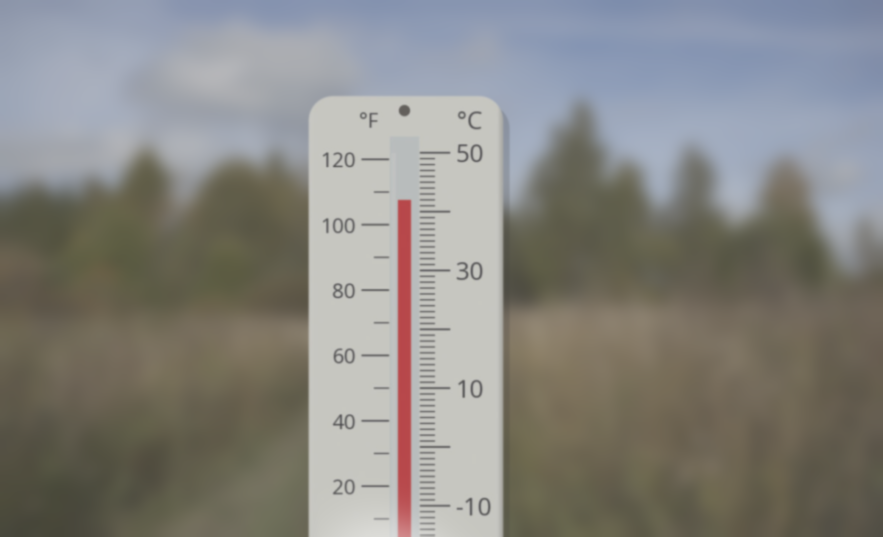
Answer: {"value": 42, "unit": "°C"}
